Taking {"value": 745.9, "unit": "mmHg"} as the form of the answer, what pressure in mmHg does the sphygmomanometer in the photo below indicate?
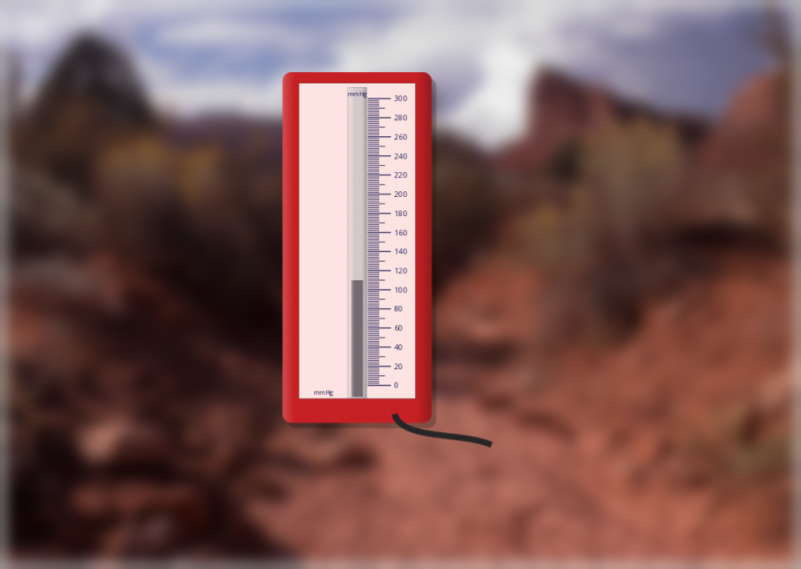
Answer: {"value": 110, "unit": "mmHg"}
